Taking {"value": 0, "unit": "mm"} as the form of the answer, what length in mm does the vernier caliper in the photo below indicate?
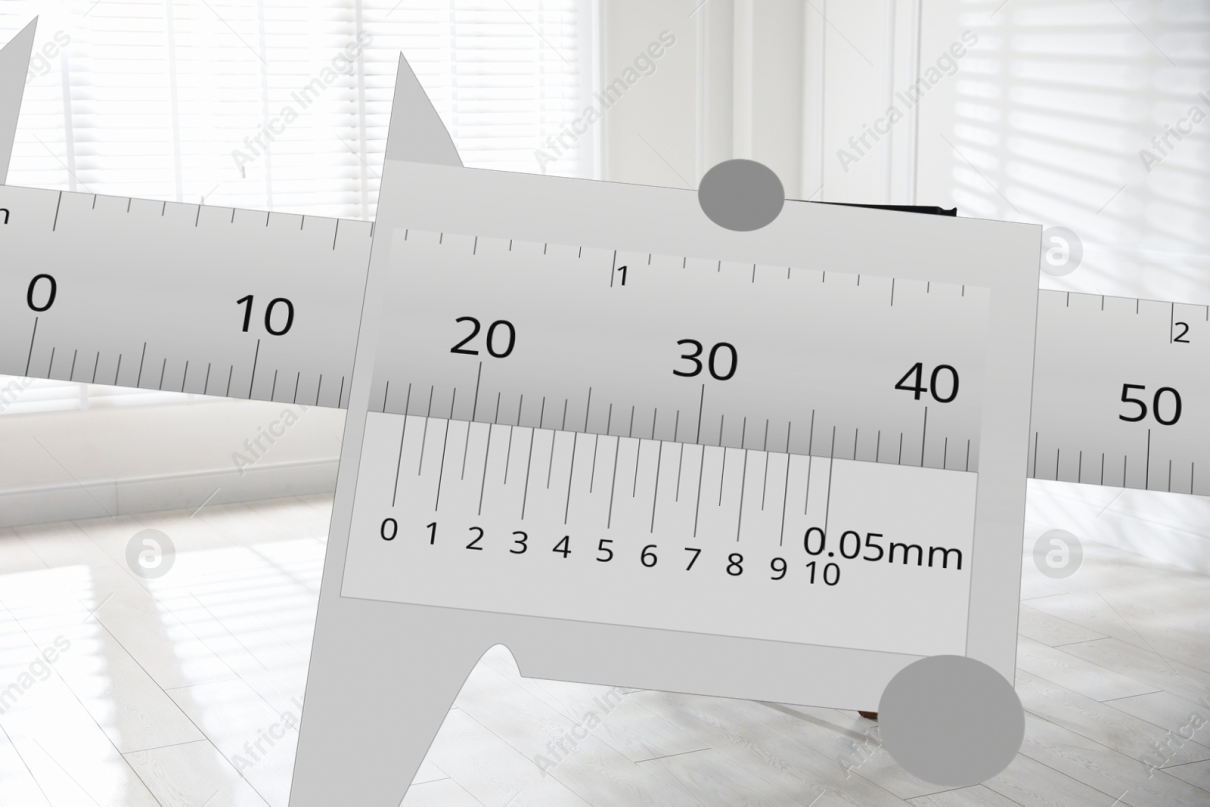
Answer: {"value": 17.00, "unit": "mm"}
